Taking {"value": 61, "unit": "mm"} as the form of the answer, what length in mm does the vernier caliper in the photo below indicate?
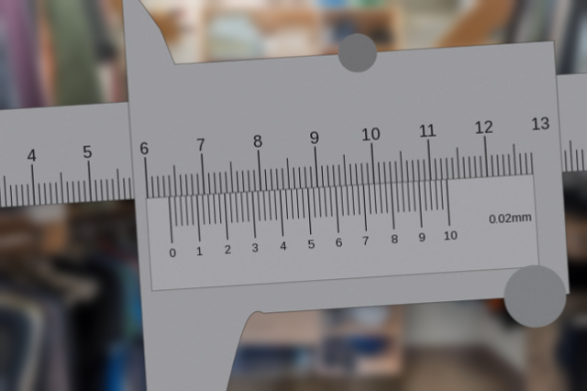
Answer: {"value": 63.8, "unit": "mm"}
